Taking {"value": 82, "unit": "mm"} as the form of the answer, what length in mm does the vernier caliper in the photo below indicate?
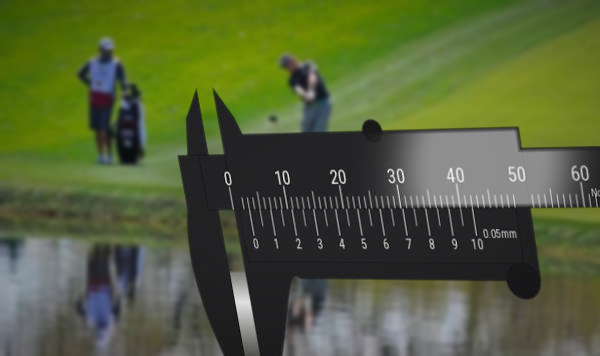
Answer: {"value": 3.0, "unit": "mm"}
